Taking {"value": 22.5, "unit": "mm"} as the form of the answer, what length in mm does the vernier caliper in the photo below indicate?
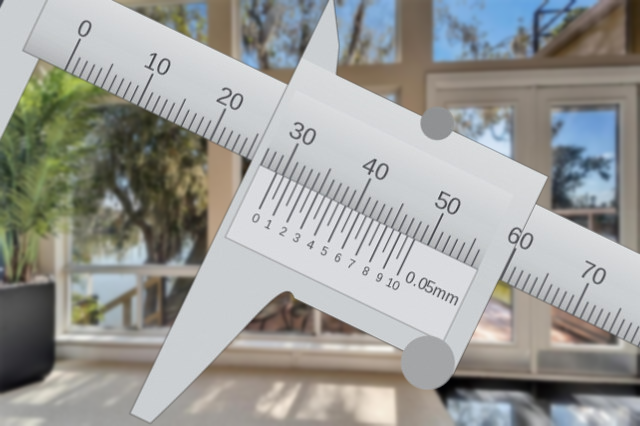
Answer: {"value": 29.2, "unit": "mm"}
